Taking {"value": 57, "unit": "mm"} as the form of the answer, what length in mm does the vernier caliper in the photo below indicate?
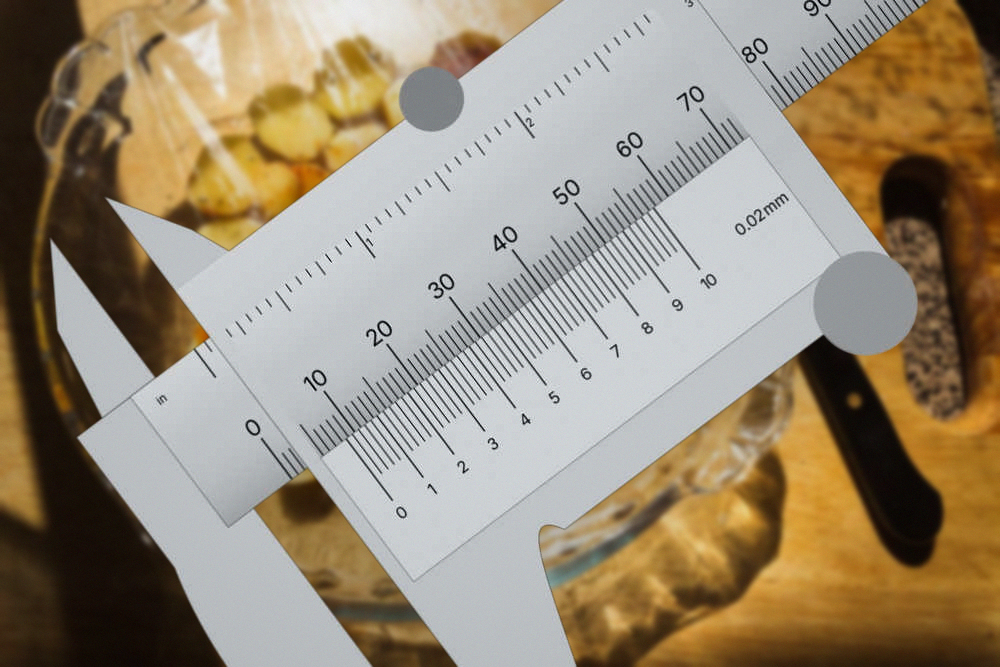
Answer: {"value": 8.6, "unit": "mm"}
